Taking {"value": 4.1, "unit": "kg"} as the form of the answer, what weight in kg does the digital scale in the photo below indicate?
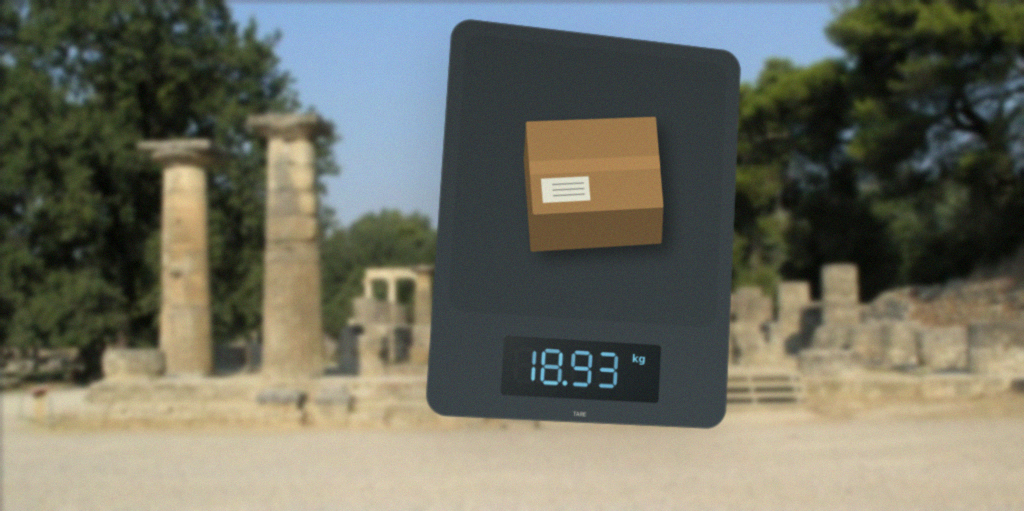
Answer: {"value": 18.93, "unit": "kg"}
